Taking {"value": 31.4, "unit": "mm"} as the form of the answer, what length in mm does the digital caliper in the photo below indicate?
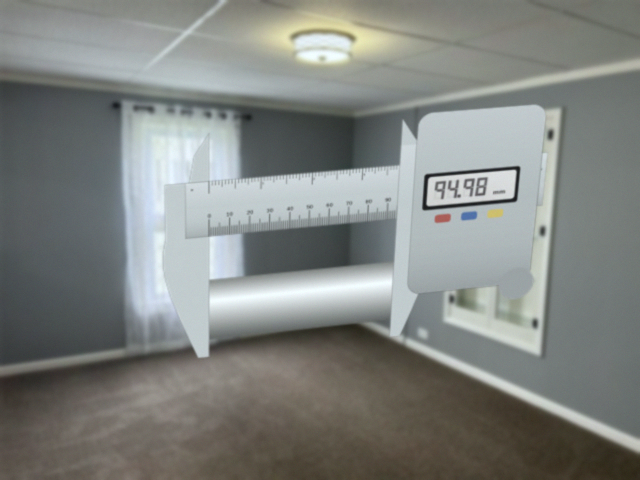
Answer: {"value": 94.98, "unit": "mm"}
